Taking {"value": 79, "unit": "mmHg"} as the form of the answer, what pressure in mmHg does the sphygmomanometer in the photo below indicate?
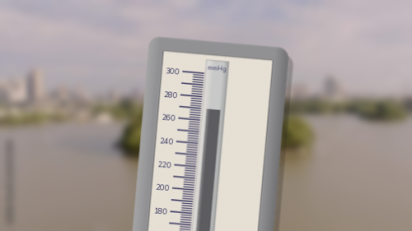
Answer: {"value": 270, "unit": "mmHg"}
